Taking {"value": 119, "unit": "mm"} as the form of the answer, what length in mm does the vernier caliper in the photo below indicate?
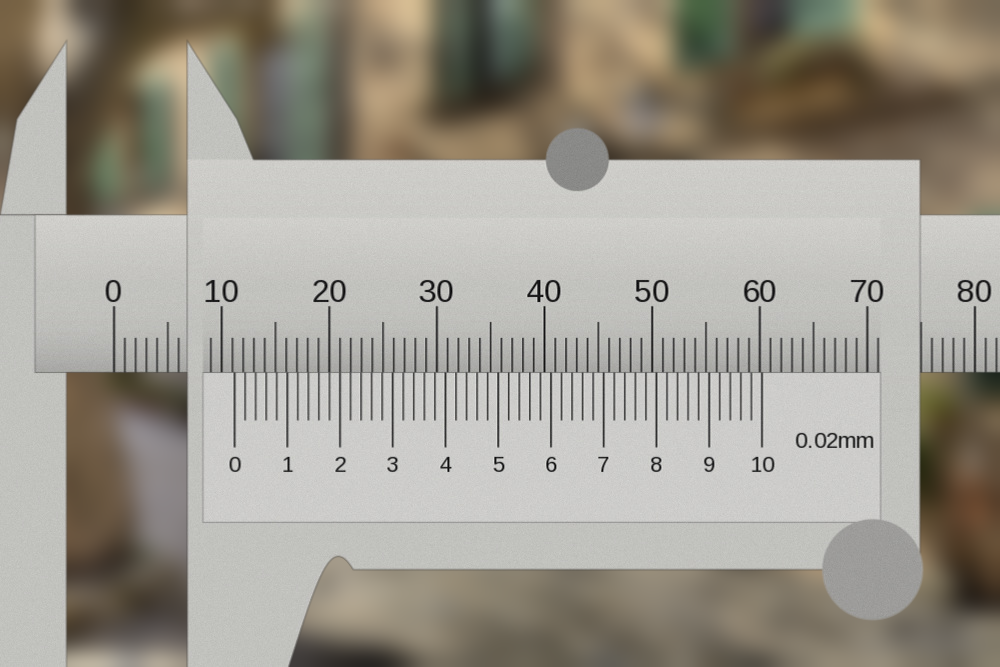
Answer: {"value": 11.2, "unit": "mm"}
